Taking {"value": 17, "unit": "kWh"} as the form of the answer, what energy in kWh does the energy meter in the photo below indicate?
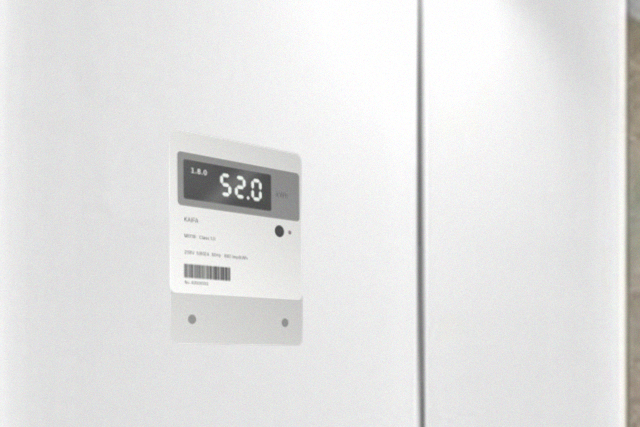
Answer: {"value": 52.0, "unit": "kWh"}
